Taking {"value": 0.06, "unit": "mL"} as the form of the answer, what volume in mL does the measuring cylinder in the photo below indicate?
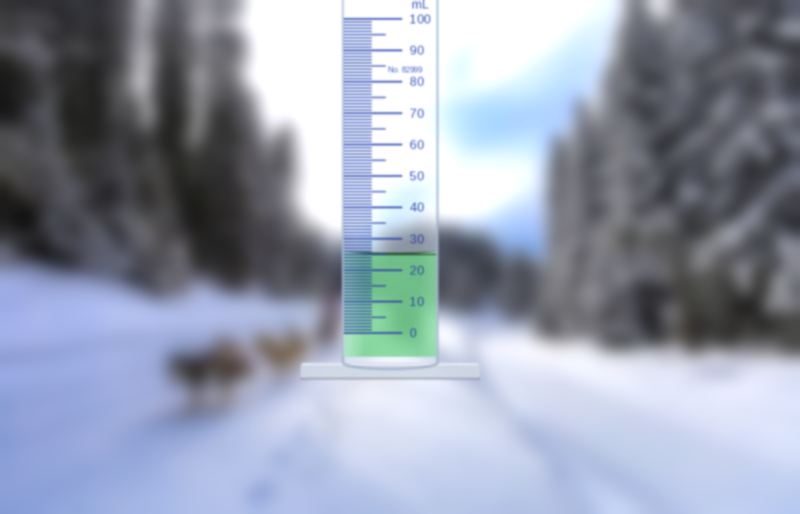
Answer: {"value": 25, "unit": "mL"}
